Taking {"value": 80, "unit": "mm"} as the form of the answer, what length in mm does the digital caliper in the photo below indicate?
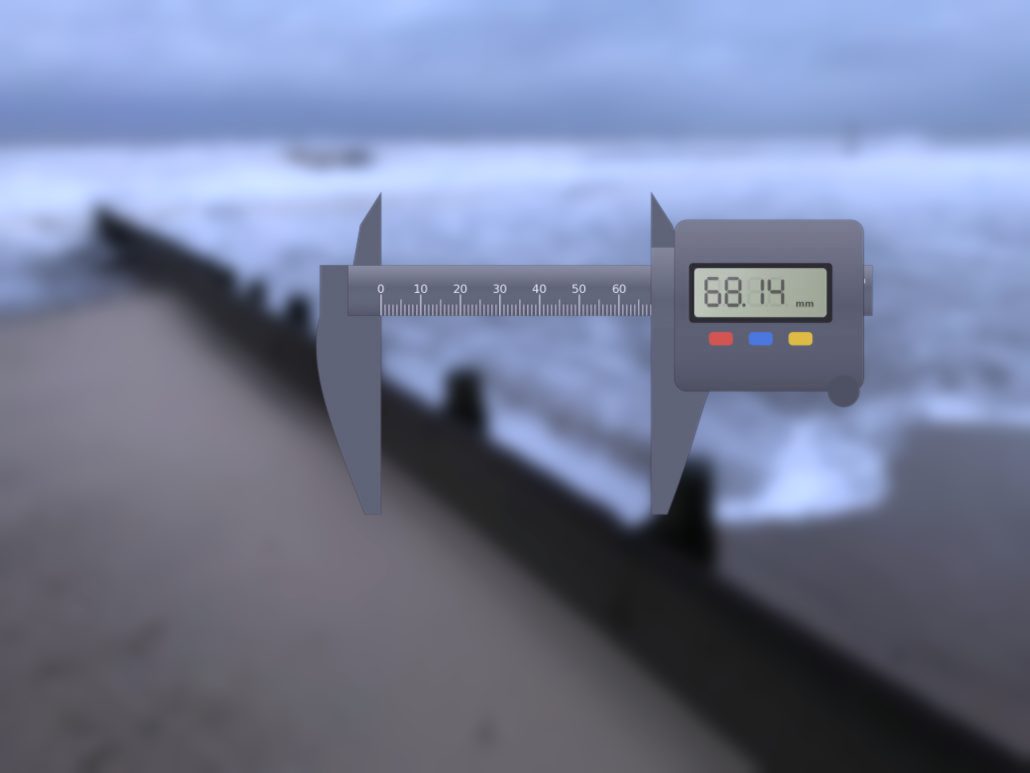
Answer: {"value": 68.14, "unit": "mm"}
